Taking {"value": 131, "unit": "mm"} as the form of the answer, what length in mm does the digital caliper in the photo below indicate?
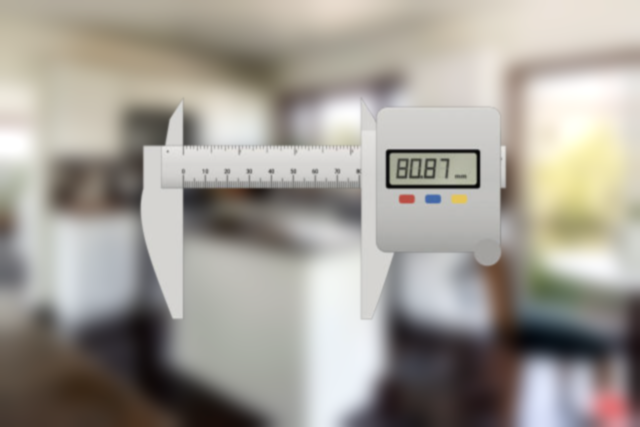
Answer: {"value": 80.87, "unit": "mm"}
